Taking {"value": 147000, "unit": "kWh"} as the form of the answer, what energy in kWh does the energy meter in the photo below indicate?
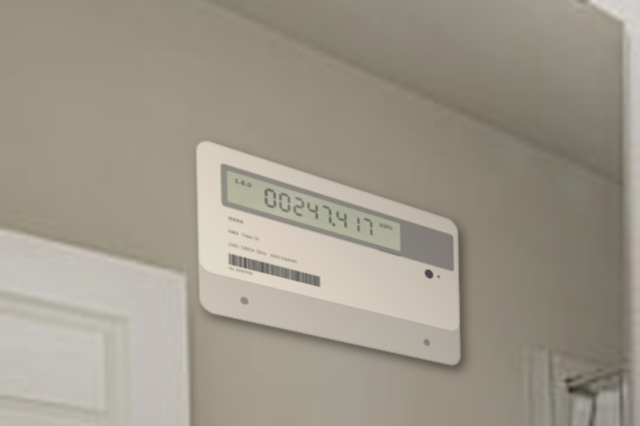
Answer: {"value": 247.417, "unit": "kWh"}
